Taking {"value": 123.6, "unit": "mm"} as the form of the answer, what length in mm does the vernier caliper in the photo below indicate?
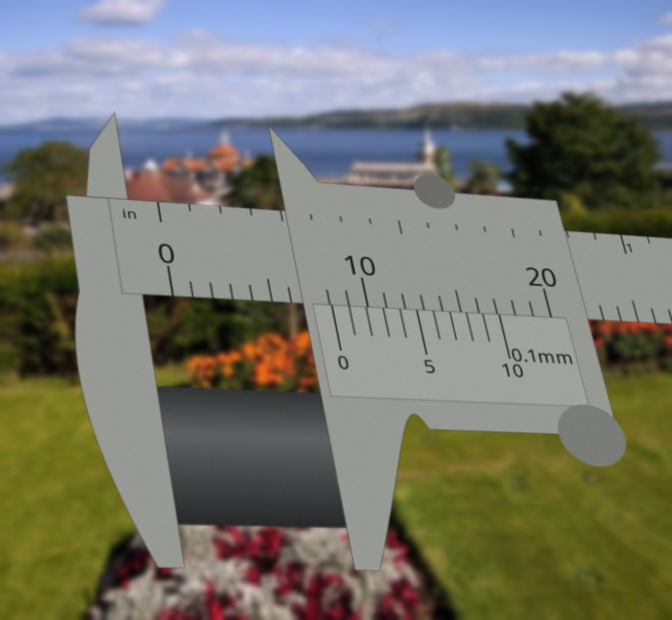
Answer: {"value": 8.1, "unit": "mm"}
